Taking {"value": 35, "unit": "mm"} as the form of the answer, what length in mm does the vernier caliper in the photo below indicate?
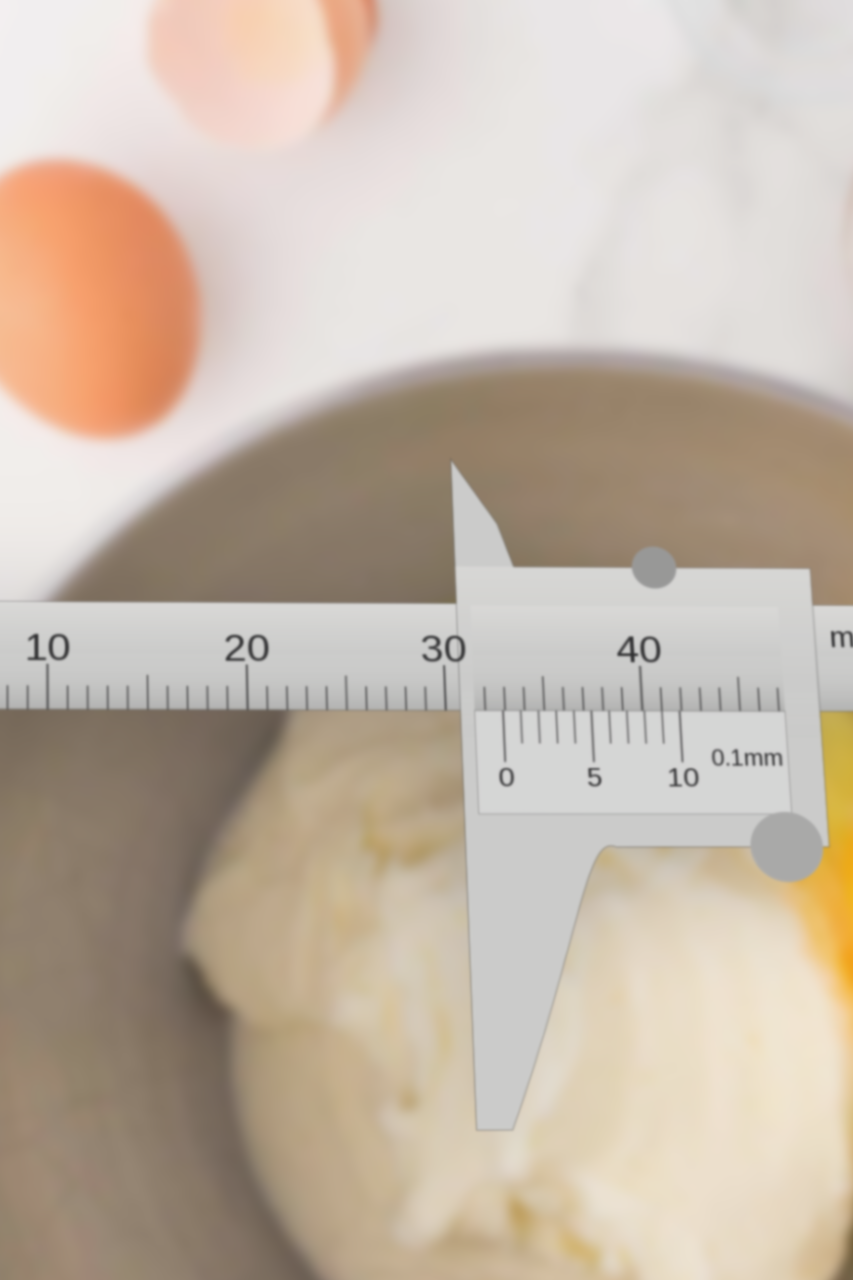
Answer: {"value": 32.9, "unit": "mm"}
